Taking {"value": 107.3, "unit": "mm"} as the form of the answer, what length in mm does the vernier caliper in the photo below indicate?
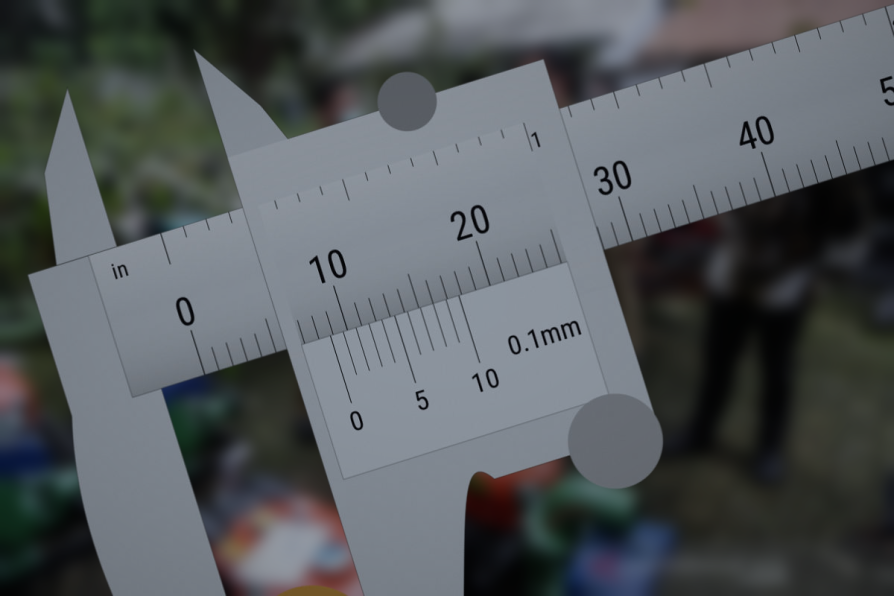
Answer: {"value": 8.8, "unit": "mm"}
